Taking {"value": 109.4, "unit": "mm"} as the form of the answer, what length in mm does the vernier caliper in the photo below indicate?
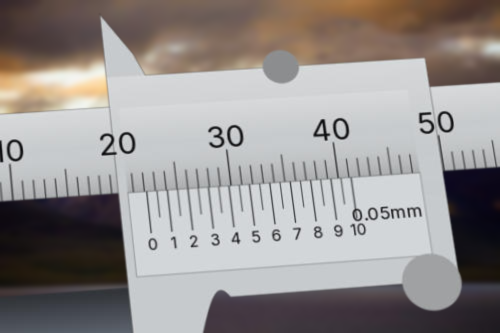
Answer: {"value": 22.2, "unit": "mm"}
